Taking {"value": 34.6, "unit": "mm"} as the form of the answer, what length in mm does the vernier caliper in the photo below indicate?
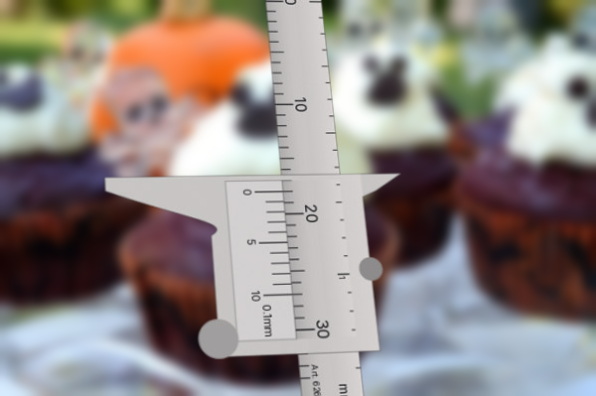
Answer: {"value": 18.0, "unit": "mm"}
